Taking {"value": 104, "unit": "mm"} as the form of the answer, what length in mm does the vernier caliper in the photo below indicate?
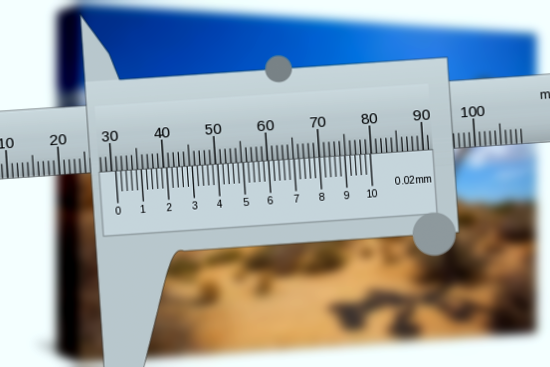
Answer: {"value": 30.8, "unit": "mm"}
